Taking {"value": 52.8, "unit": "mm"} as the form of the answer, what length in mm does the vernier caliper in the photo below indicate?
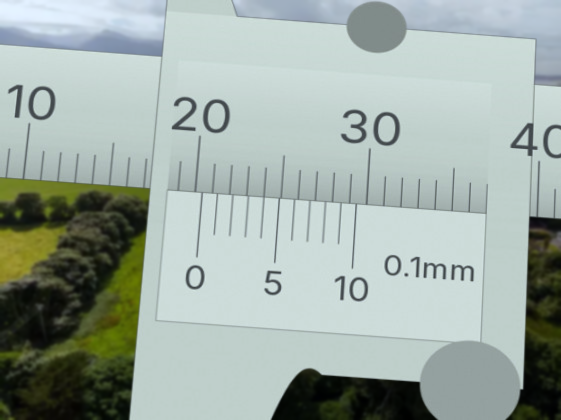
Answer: {"value": 20.4, "unit": "mm"}
